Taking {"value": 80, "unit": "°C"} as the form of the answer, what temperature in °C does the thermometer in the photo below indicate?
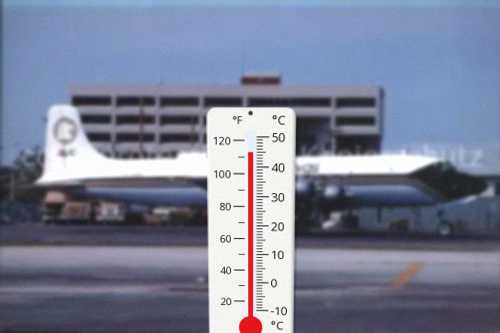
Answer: {"value": 45, "unit": "°C"}
